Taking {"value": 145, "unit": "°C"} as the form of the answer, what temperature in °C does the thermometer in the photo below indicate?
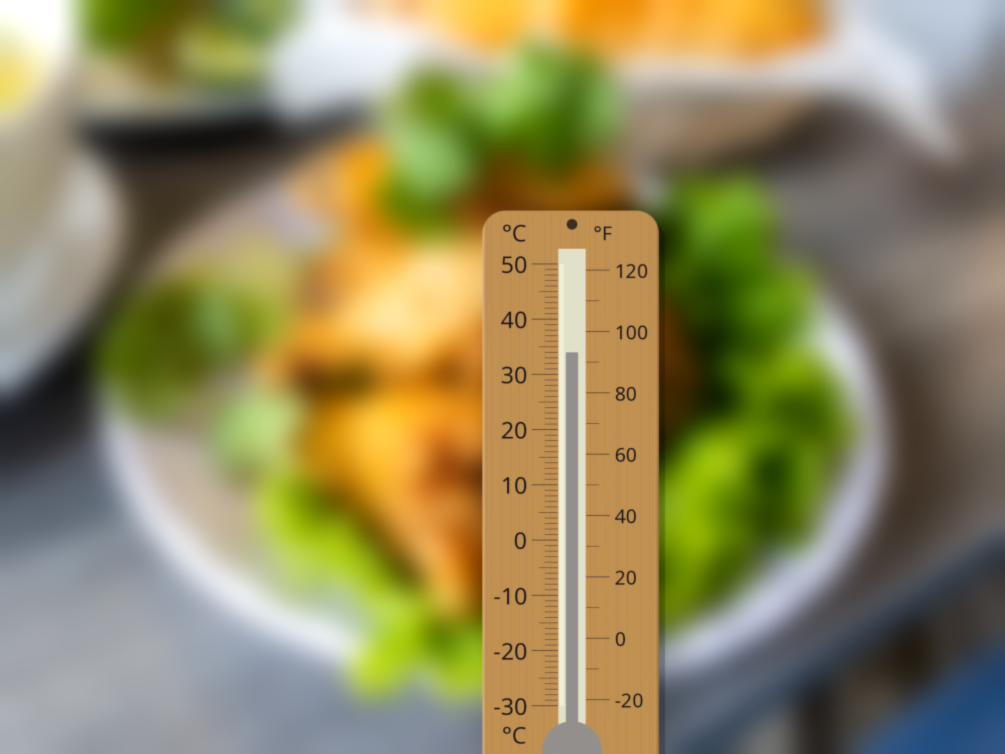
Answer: {"value": 34, "unit": "°C"}
